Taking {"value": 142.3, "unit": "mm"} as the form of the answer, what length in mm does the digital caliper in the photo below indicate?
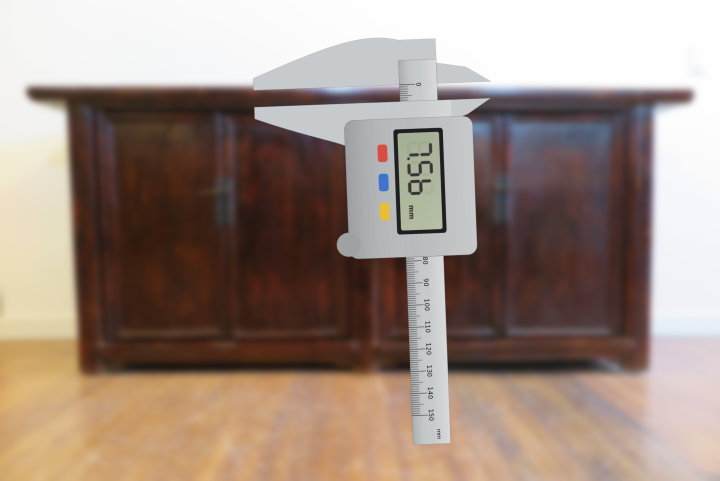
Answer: {"value": 7.56, "unit": "mm"}
